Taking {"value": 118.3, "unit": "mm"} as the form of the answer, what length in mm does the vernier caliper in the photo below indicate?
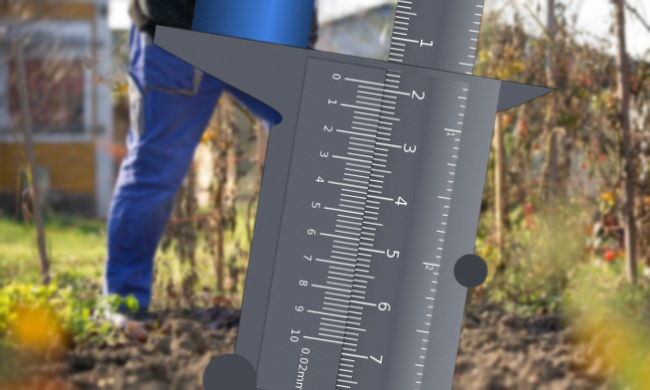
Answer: {"value": 19.0, "unit": "mm"}
